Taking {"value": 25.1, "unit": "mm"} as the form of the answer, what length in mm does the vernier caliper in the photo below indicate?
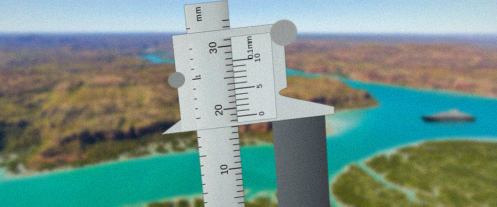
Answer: {"value": 18.6, "unit": "mm"}
